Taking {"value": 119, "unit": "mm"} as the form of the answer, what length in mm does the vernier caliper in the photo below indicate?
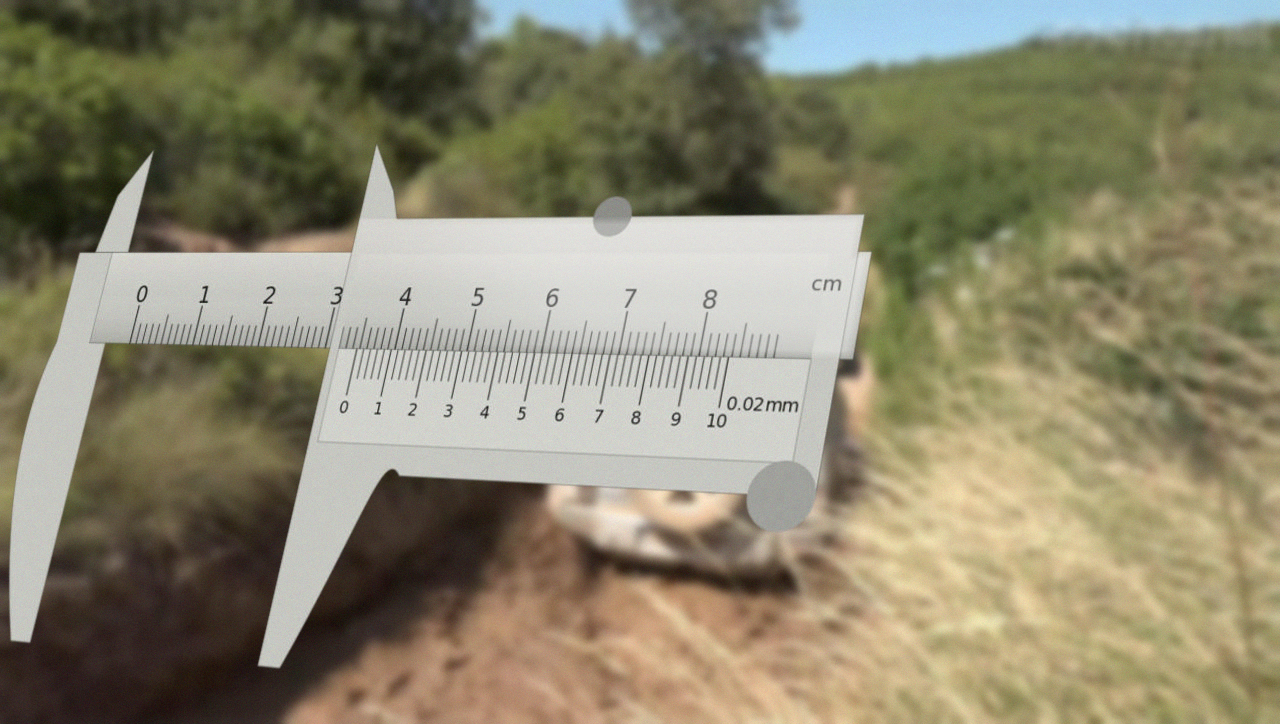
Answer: {"value": 34.6, "unit": "mm"}
